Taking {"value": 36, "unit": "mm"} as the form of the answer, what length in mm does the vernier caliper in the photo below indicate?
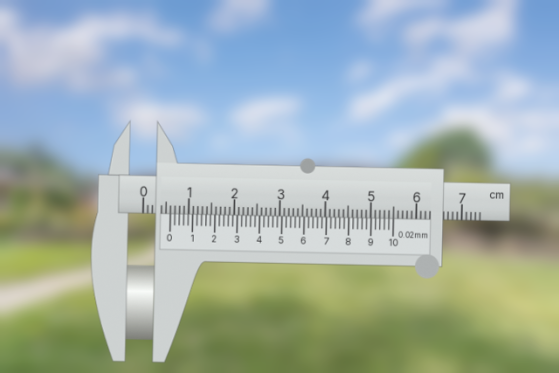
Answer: {"value": 6.0, "unit": "mm"}
